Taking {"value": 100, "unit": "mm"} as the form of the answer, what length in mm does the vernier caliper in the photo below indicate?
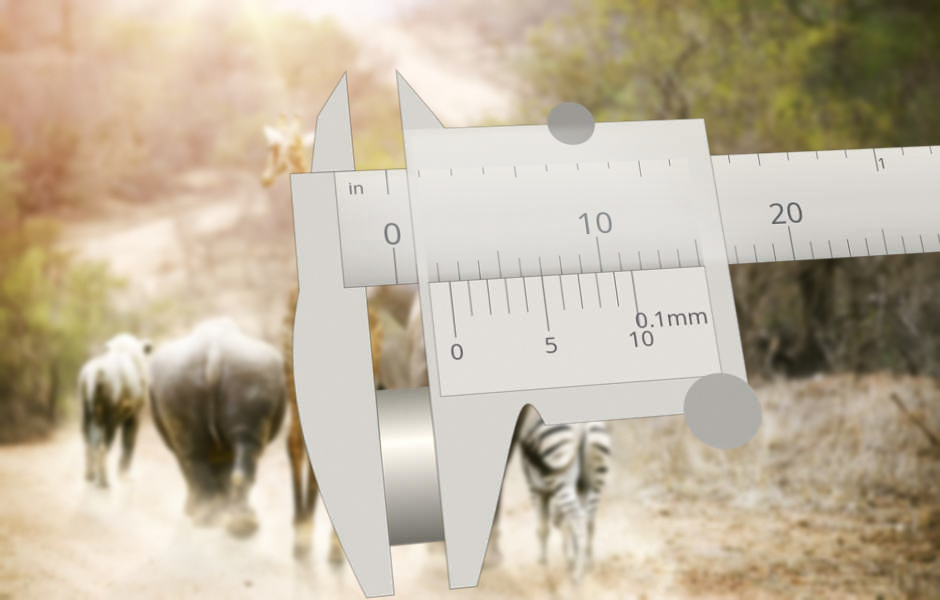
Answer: {"value": 2.5, "unit": "mm"}
